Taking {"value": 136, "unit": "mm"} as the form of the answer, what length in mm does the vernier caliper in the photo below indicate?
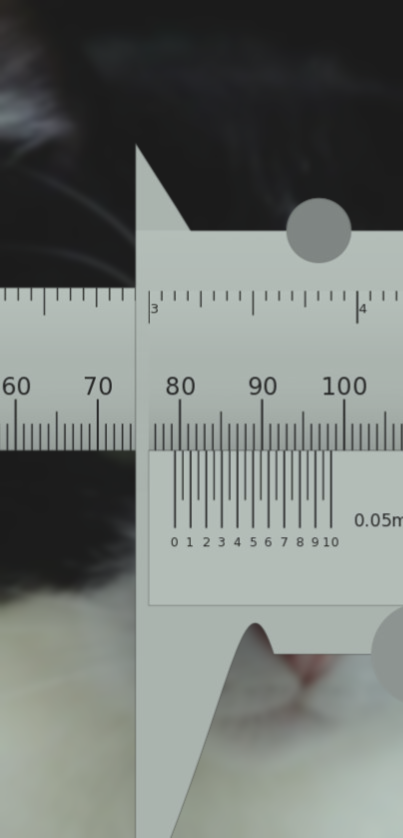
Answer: {"value": 79.4, "unit": "mm"}
